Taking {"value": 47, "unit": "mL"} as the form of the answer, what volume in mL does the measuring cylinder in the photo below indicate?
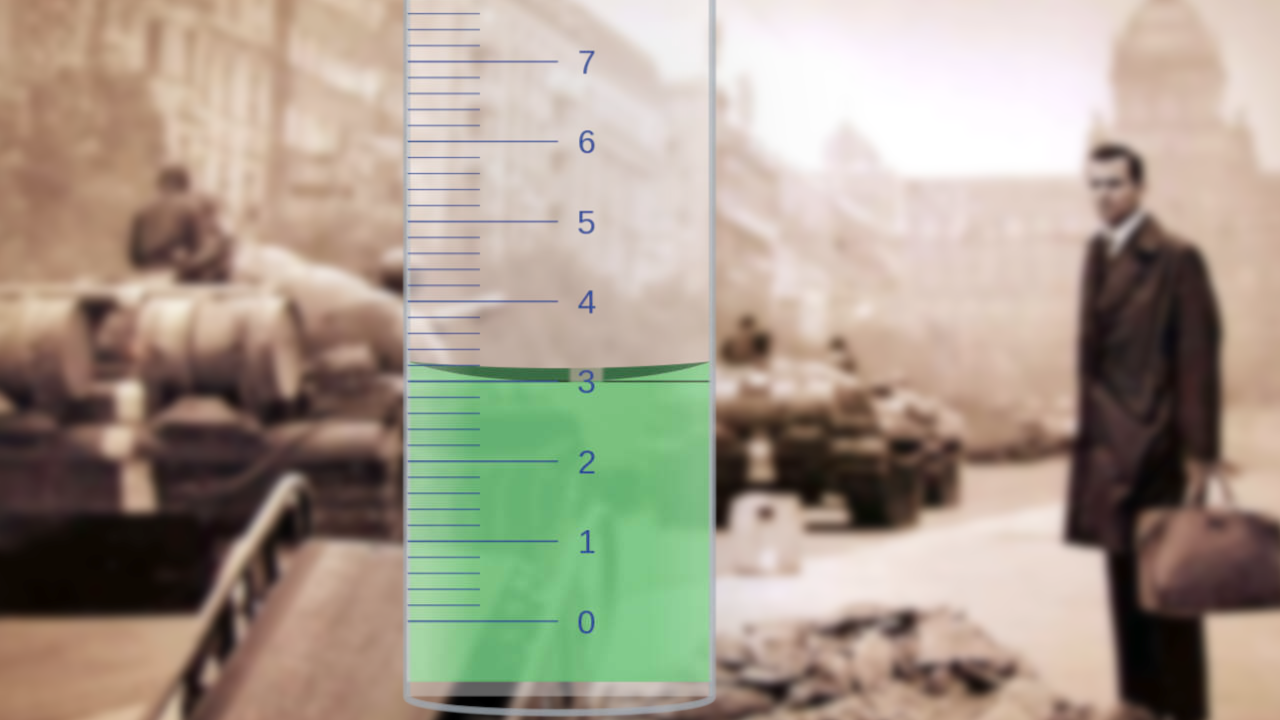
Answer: {"value": 3, "unit": "mL"}
